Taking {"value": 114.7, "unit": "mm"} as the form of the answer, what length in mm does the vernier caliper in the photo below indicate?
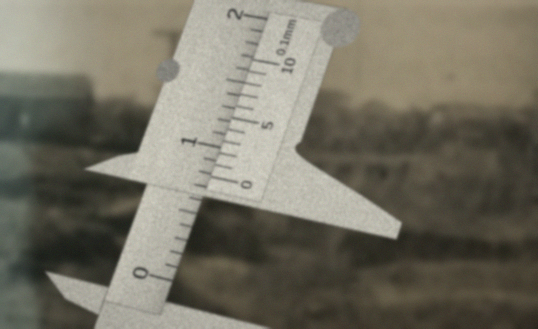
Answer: {"value": 7.8, "unit": "mm"}
